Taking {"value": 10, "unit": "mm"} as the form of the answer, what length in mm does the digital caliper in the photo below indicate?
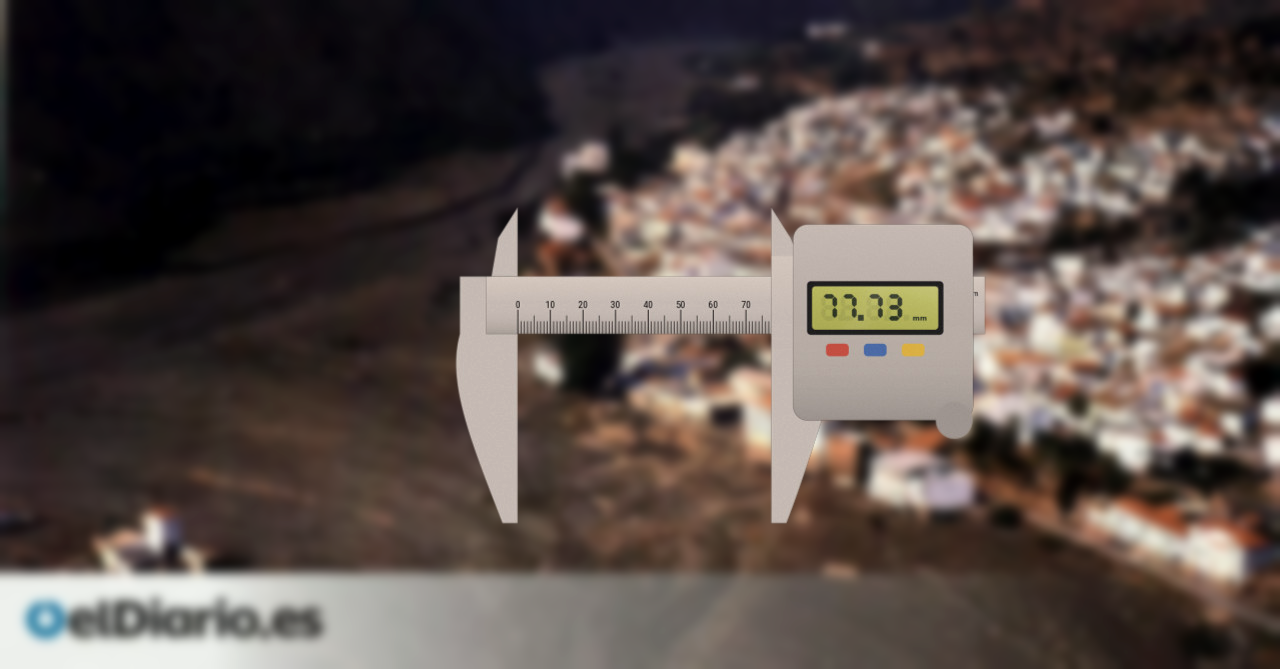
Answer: {"value": 77.73, "unit": "mm"}
